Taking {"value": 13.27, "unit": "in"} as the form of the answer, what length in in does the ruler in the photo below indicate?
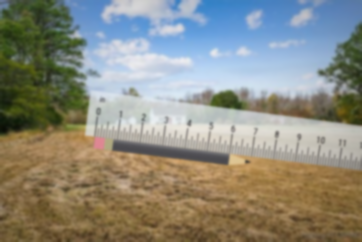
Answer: {"value": 7, "unit": "in"}
